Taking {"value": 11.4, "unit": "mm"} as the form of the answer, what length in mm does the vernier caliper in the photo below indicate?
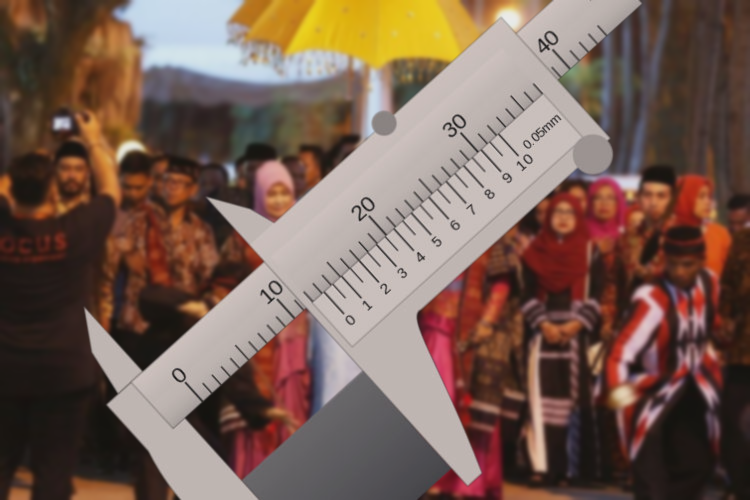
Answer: {"value": 13.2, "unit": "mm"}
